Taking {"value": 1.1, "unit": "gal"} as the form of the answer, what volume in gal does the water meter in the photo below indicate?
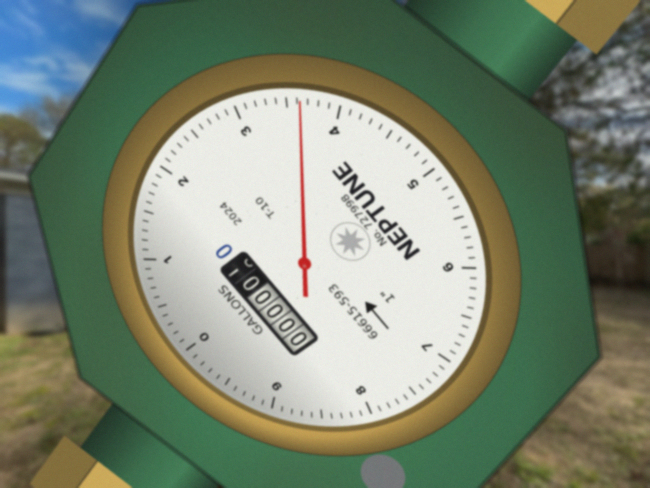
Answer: {"value": 13.6, "unit": "gal"}
